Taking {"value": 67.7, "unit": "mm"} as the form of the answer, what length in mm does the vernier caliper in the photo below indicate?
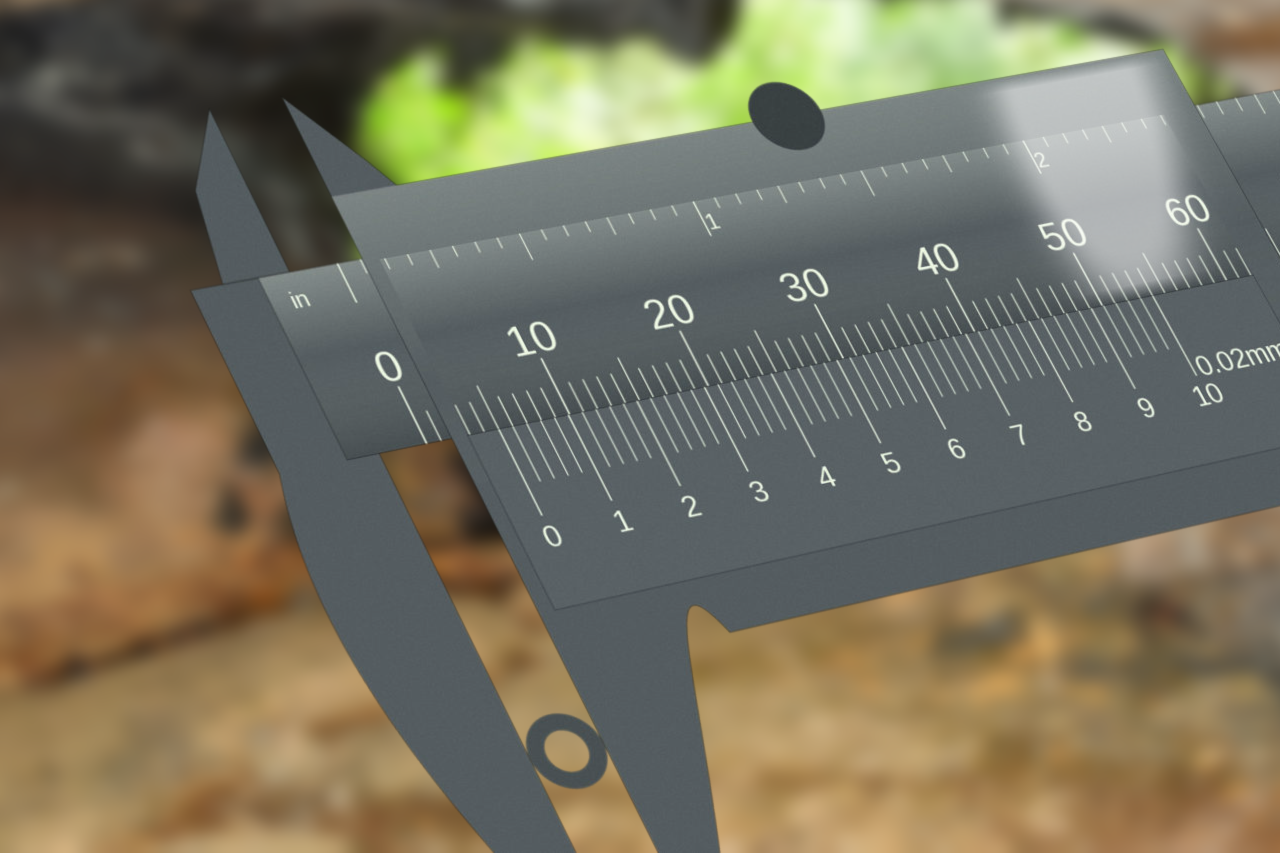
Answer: {"value": 5.0, "unit": "mm"}
